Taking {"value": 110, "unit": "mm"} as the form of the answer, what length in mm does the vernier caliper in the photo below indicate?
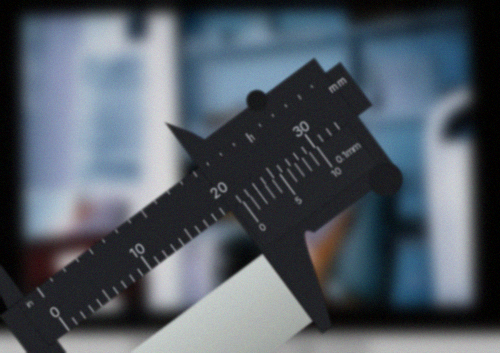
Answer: {"value": 21.2, "unit": "mm"}
